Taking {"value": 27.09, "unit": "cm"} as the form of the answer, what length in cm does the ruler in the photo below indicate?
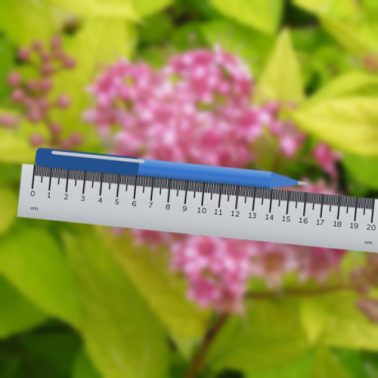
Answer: {"value": 16, "unit": "cm"}
